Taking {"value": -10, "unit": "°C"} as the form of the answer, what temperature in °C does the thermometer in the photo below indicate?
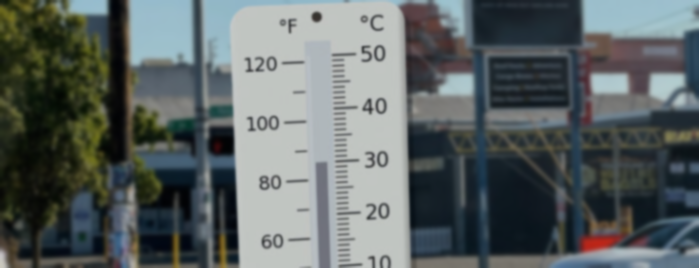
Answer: {"value": 30, "unit": "°C"}
